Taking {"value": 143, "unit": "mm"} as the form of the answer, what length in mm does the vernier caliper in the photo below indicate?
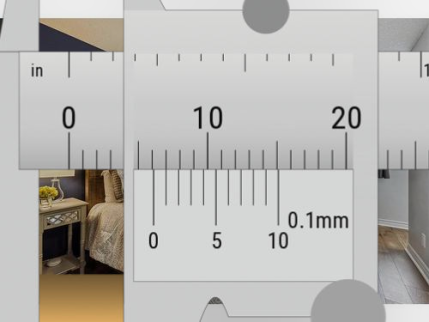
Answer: {"value": 6.1, "unit": "mm"}
